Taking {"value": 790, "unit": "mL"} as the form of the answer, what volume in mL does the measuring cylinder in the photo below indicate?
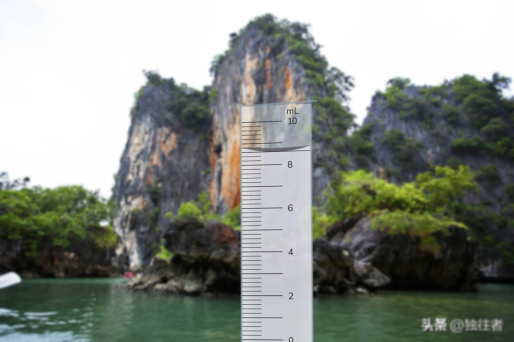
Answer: {"value": 8.6, "unit": "mL"}
